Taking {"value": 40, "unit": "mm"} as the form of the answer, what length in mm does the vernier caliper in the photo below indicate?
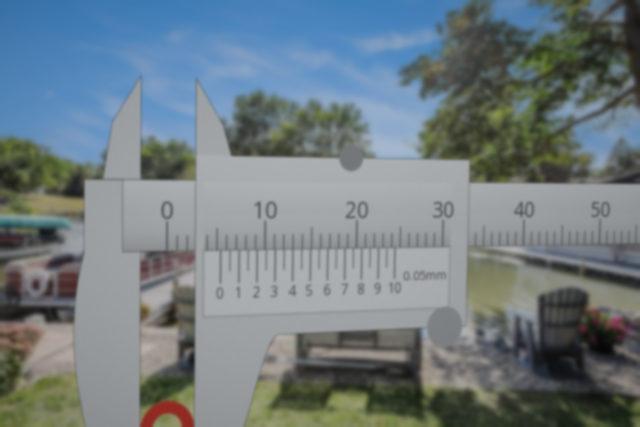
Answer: {"value": 5.4, "unit": "mm"}
